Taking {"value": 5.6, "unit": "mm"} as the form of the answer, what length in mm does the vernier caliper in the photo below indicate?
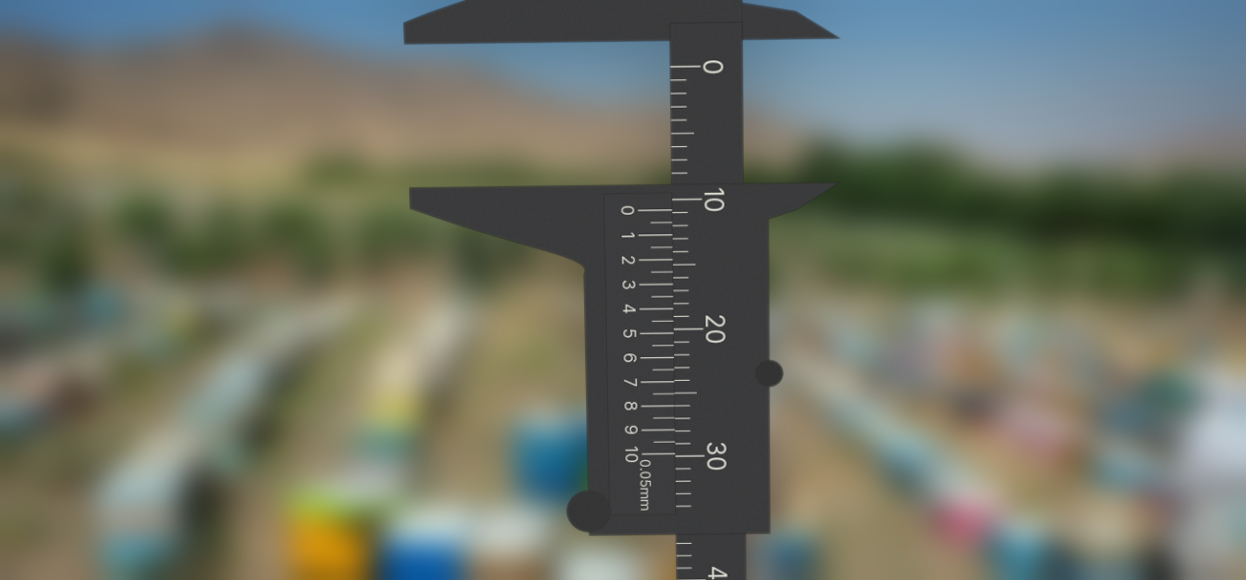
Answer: {"value": 10.8, "unit": "mm"}
